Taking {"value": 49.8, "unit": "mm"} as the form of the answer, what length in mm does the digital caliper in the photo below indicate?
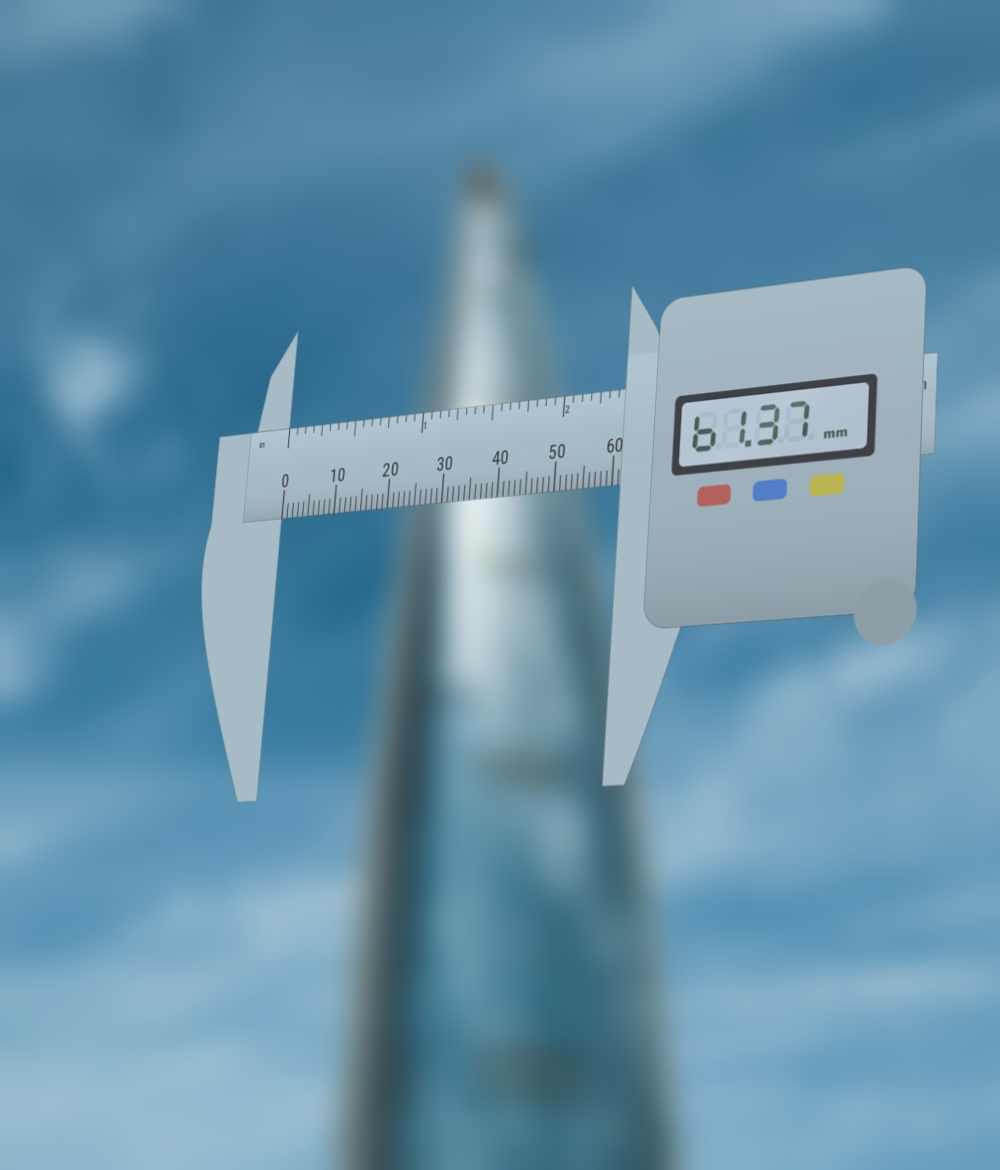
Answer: {"value": 61.37, "unit": "mm"}
